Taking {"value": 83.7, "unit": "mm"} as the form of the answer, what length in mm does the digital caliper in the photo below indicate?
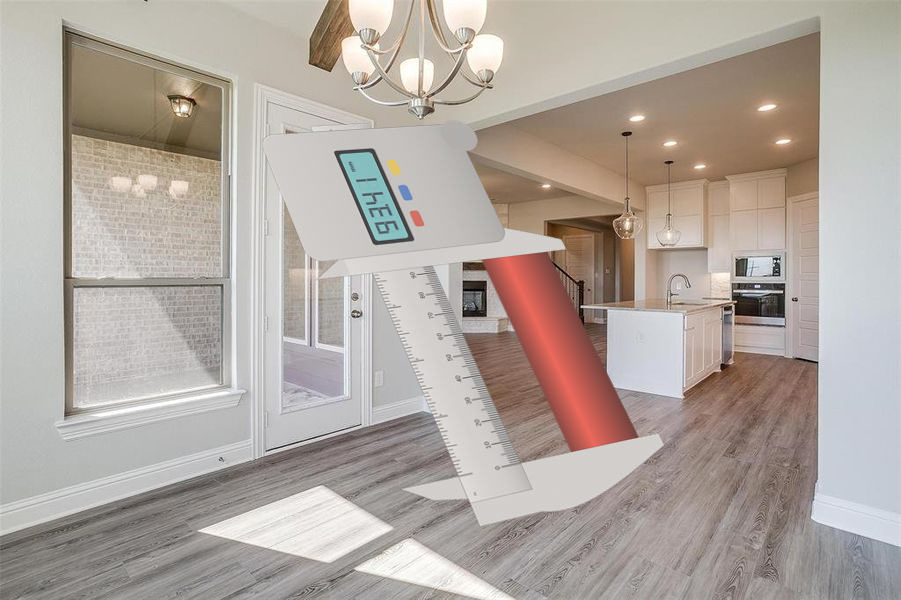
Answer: {"value": 93.41, "unit": "mm"}
